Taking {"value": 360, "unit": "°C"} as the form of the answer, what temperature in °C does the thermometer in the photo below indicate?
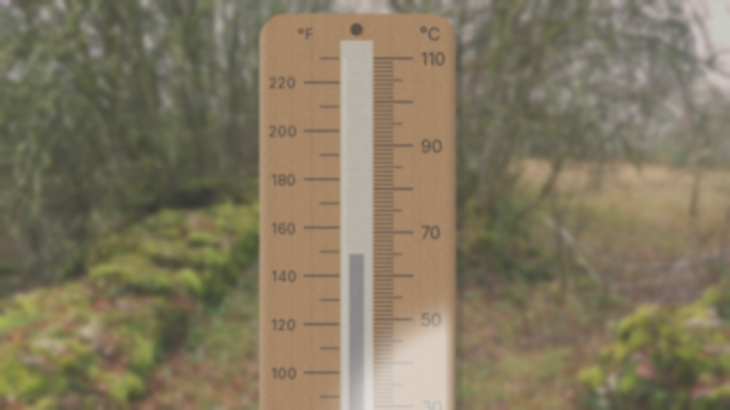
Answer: {"value": 65, "unit": "°C"}
